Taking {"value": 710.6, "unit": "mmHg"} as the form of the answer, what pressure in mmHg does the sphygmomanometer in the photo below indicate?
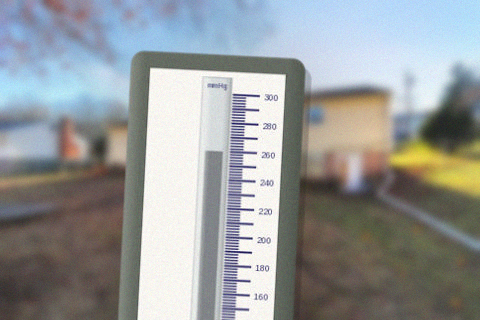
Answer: {"value": 260, "unit": "mmHg"}
